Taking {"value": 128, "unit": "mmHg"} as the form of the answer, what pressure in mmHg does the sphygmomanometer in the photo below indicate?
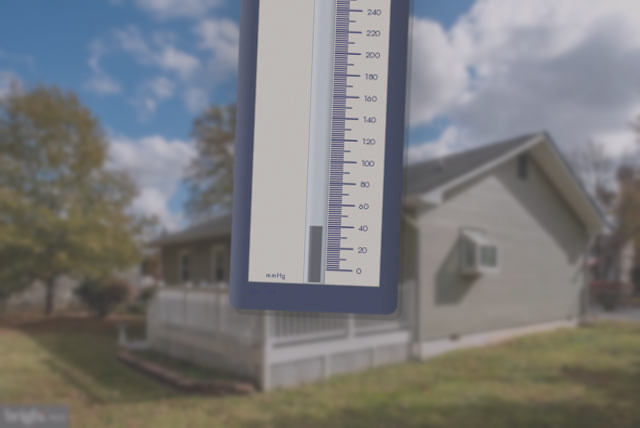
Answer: {"value": 40, "unit": "mmHg"}
